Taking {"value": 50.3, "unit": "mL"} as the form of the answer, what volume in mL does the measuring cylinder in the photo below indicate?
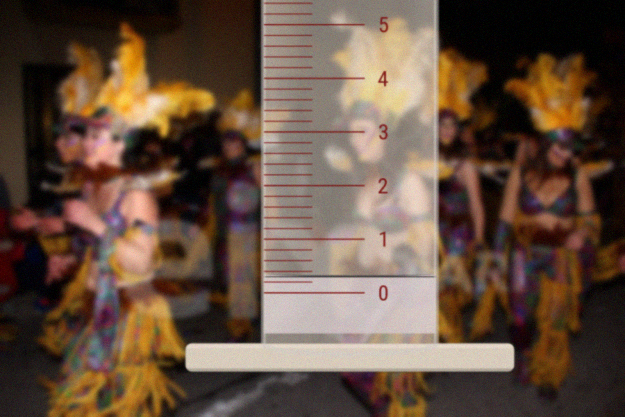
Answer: {"value": 0.3, "unit": "mL"}
